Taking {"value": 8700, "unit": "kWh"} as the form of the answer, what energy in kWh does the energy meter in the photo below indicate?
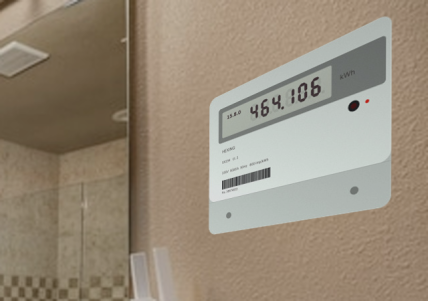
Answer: {"value": 464.106, "unit": "kWh"}
